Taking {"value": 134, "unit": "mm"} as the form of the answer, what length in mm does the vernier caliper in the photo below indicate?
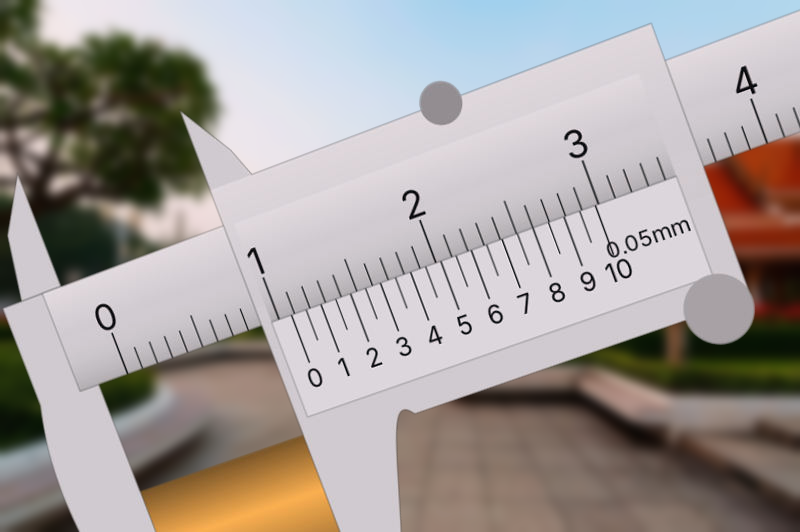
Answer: {"value": 10.8, "unit": "mm"}
